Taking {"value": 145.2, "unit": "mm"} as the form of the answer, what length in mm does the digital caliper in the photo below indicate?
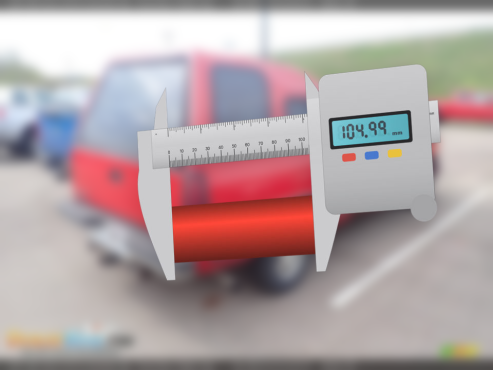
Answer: {"value": 104.99, "unit": "mm"}
